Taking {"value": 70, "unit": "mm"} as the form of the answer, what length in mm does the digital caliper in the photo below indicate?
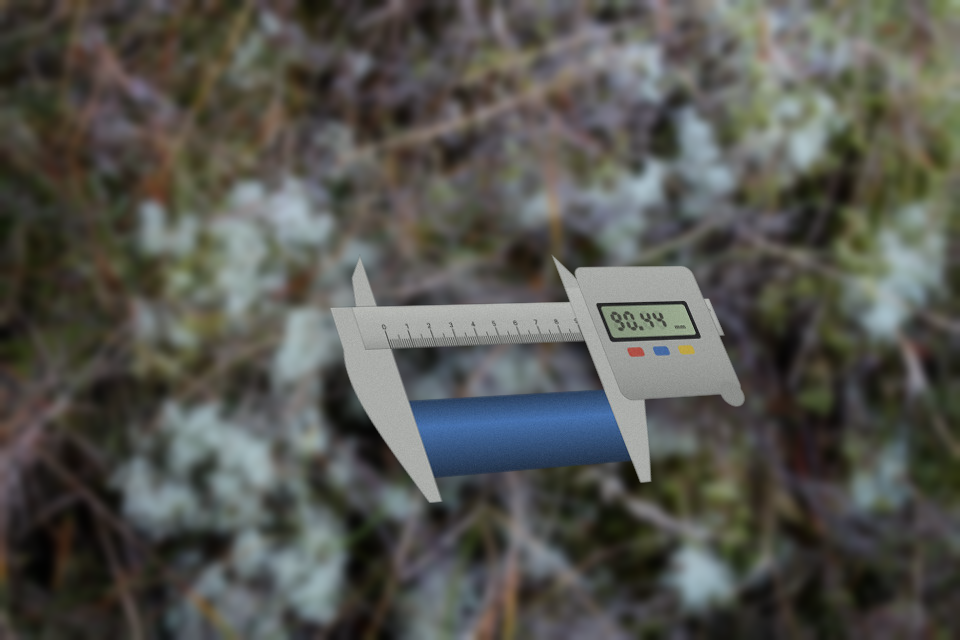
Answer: {"value": 90.44, "unit": "mm"}
